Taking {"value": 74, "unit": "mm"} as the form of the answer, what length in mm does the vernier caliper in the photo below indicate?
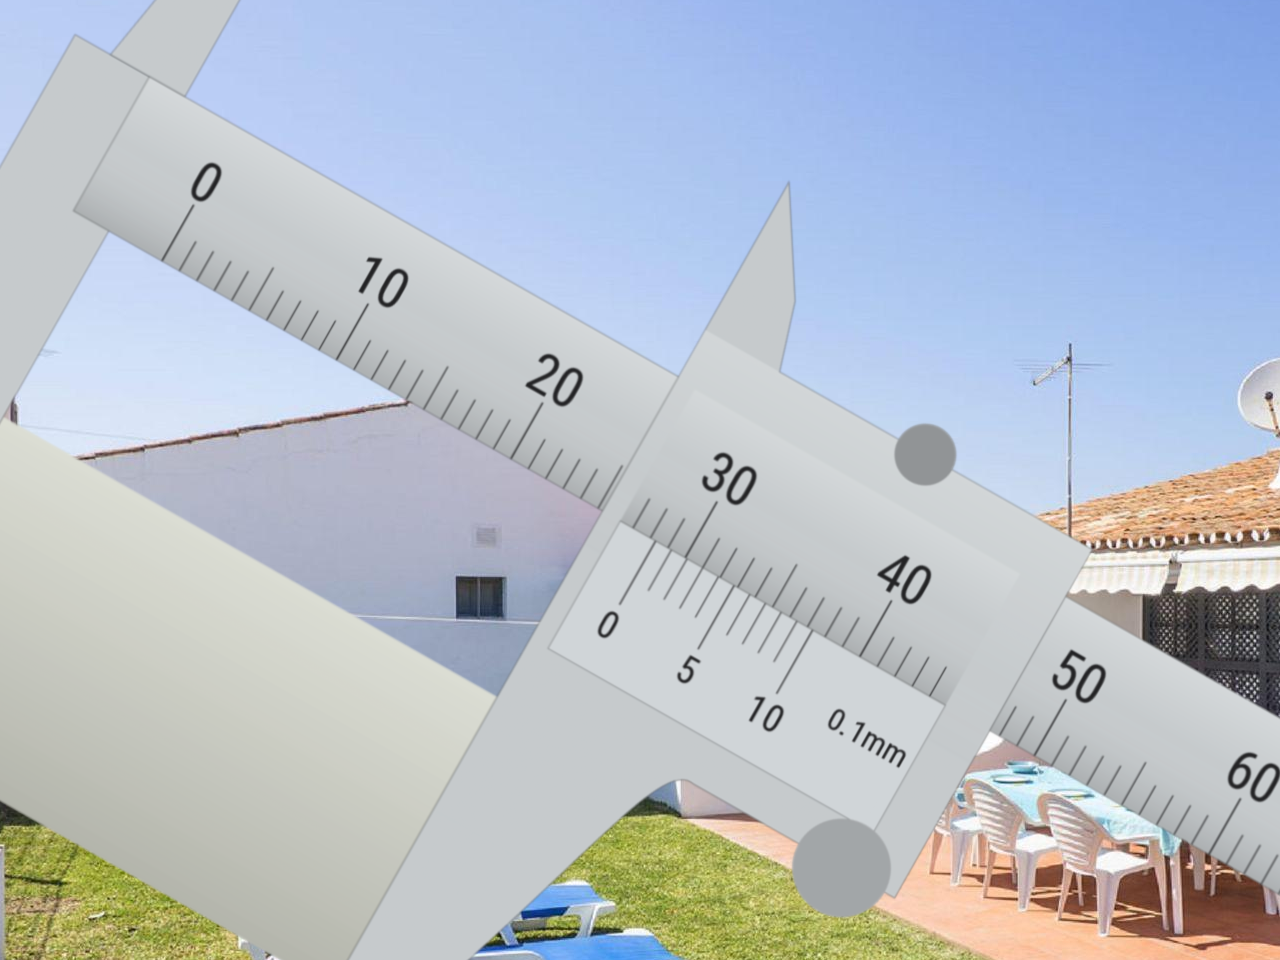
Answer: {"value": 28.3, "unit": "mm"}
